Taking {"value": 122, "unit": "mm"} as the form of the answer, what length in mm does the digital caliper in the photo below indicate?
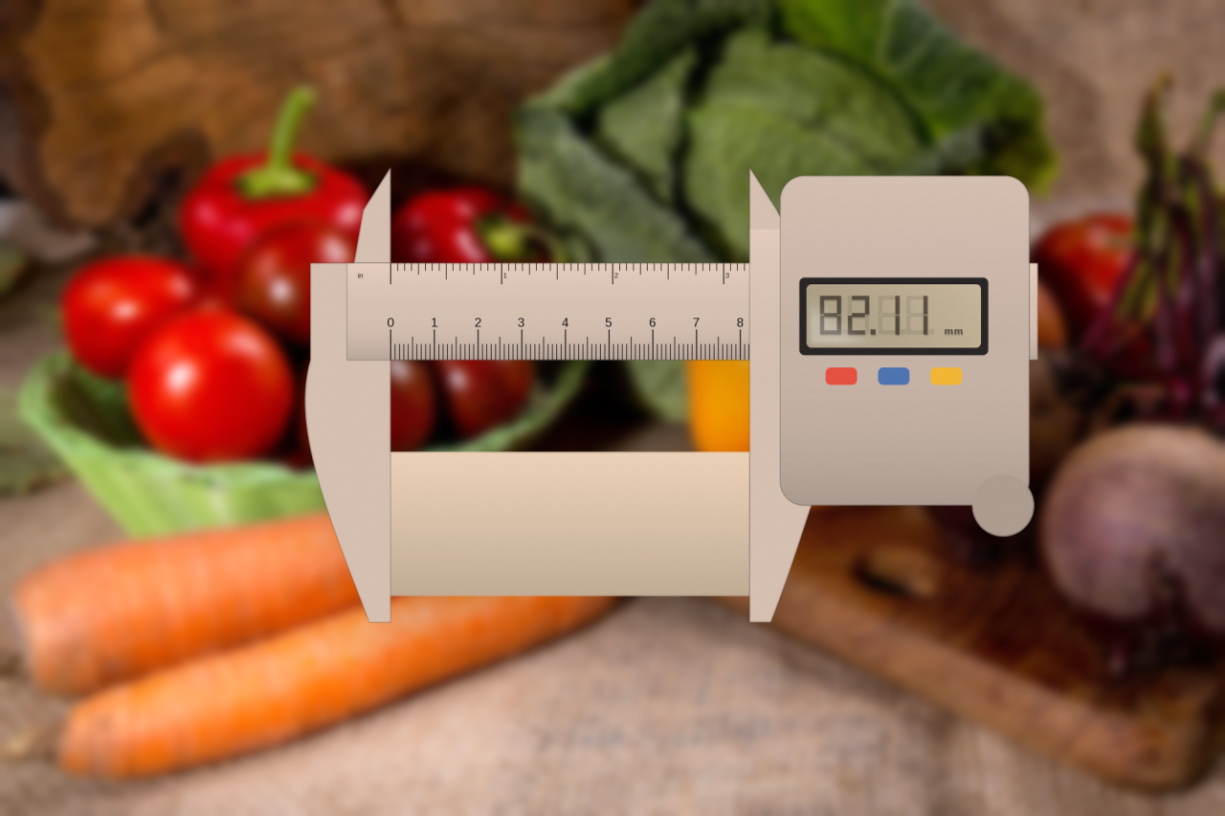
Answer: {"value": 82.11, "unit": "mm"}
